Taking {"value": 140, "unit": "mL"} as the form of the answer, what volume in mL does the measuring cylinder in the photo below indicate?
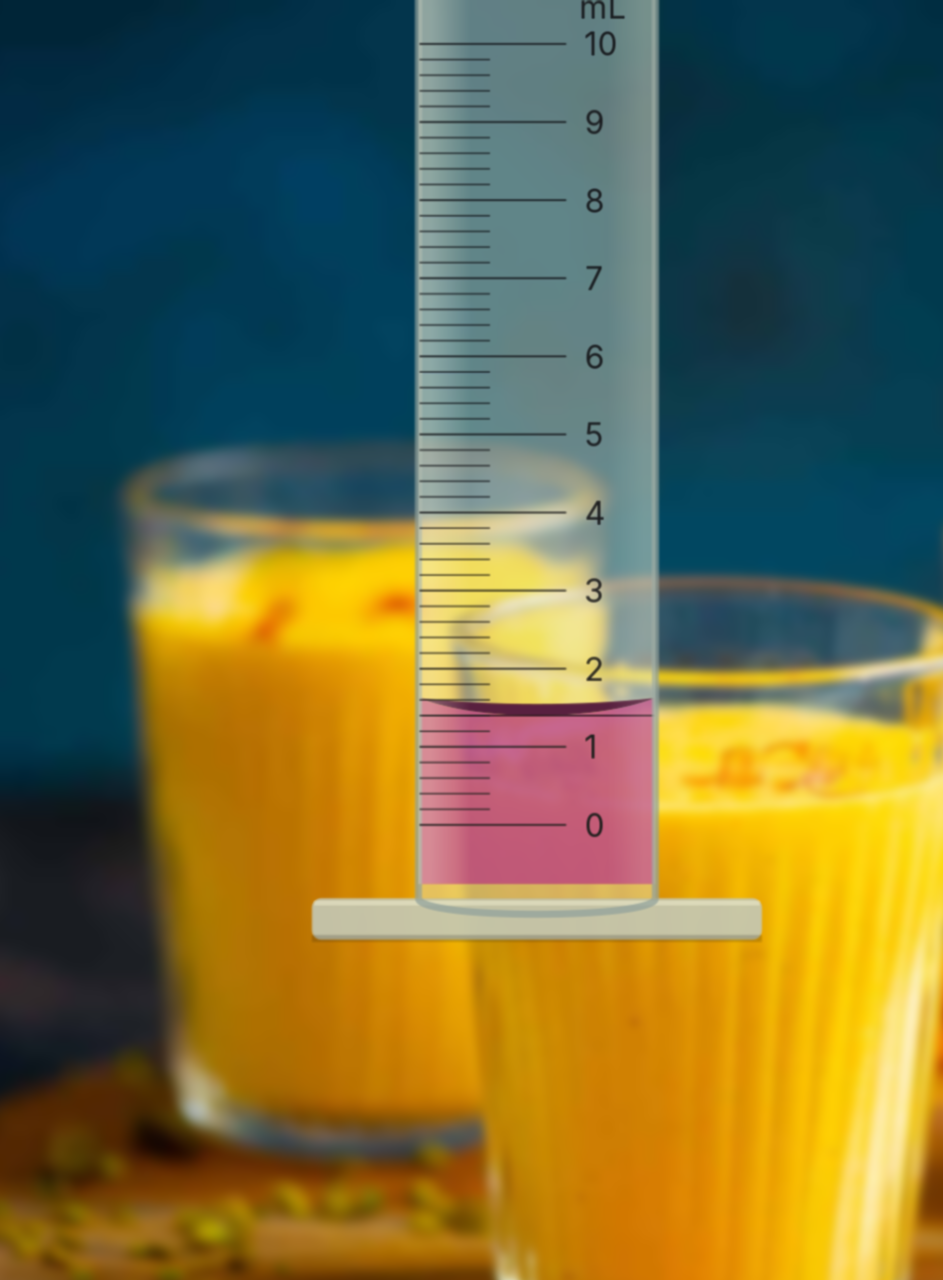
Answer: {"value": 1.4, "unit": "mL"}
